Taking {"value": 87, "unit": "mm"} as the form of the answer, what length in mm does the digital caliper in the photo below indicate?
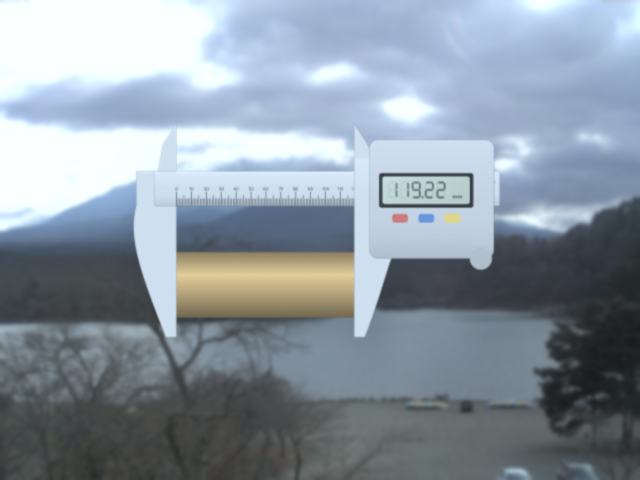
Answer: {"value": 119.22, "unit": "mm"}
